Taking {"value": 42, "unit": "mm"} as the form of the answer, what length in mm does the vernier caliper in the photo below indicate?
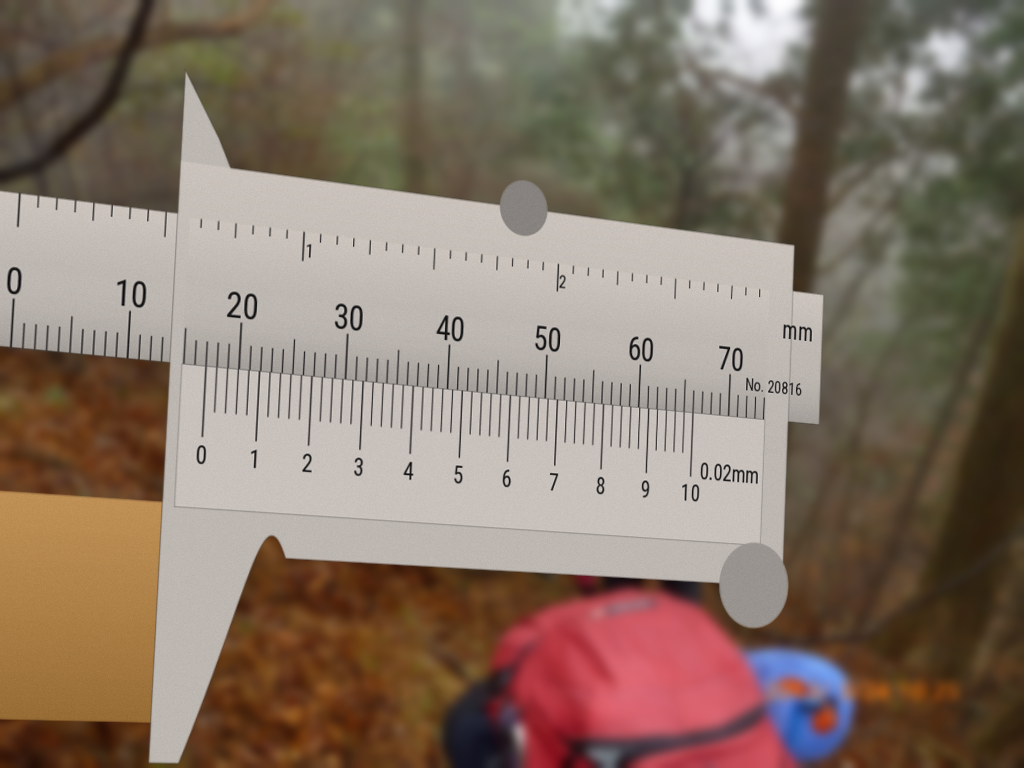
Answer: {"value": 17.0, "unit": "mm"}
